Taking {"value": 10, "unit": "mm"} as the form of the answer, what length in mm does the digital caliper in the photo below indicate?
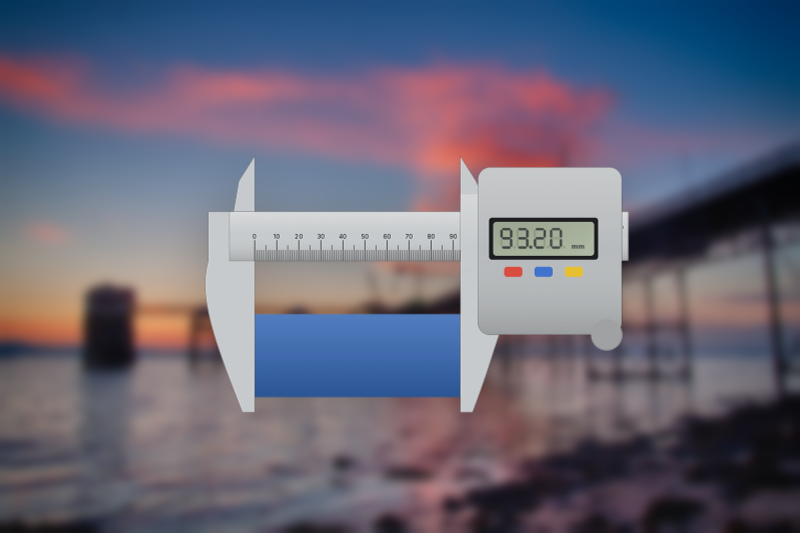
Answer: {"value": 93.20, "unit": "mm"}
